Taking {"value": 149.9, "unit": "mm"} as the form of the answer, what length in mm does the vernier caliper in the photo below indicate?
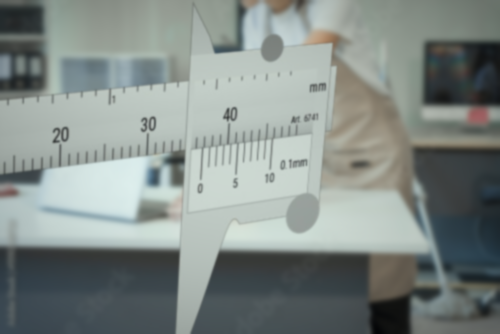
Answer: {"value": 36.8, "unit": "mm"}
